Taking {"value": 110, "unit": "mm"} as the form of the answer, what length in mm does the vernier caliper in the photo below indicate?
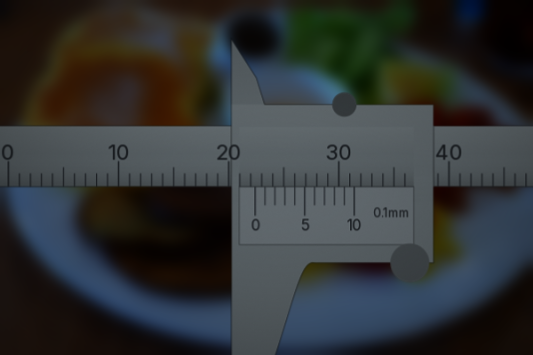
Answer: {"value": 22.4, "unit": "mm"}
